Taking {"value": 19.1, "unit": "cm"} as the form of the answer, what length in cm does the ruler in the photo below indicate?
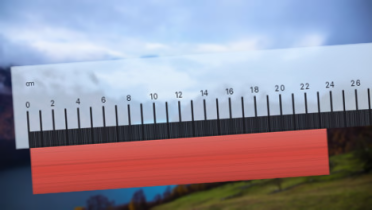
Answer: {"value": 23.5, "unit": "cm"}
